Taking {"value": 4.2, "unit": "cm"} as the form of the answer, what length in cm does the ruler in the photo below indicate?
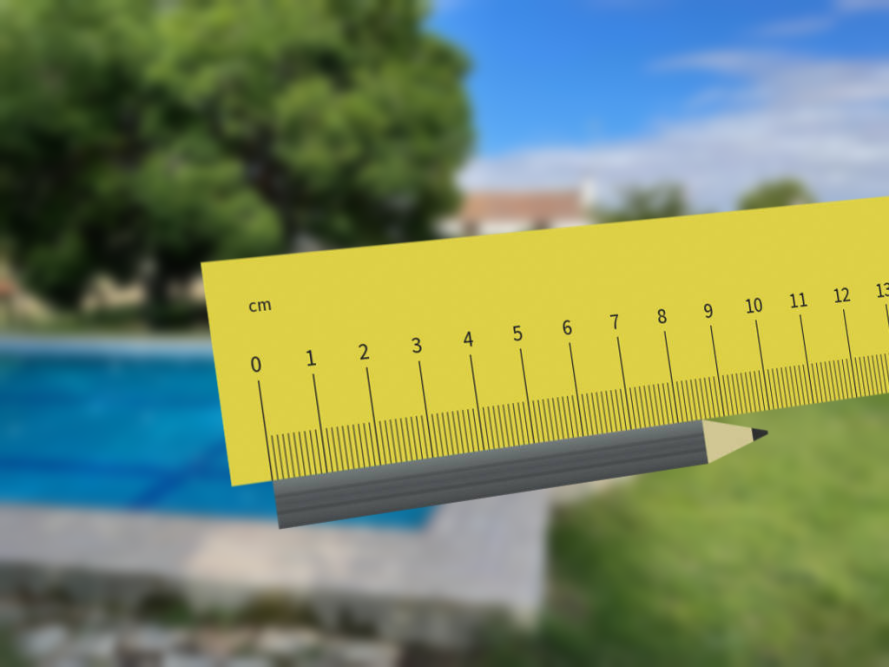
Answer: {"value": 9.9, "unit": "cm"}
